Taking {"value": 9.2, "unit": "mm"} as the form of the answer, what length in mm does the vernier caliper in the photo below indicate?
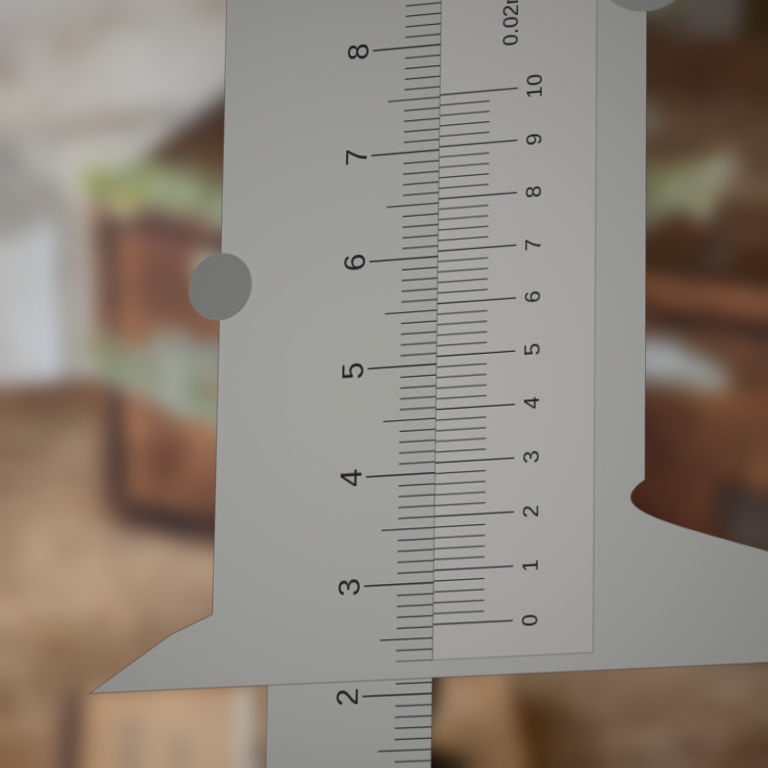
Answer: {"value": 26.2, "unit": "mm"}
